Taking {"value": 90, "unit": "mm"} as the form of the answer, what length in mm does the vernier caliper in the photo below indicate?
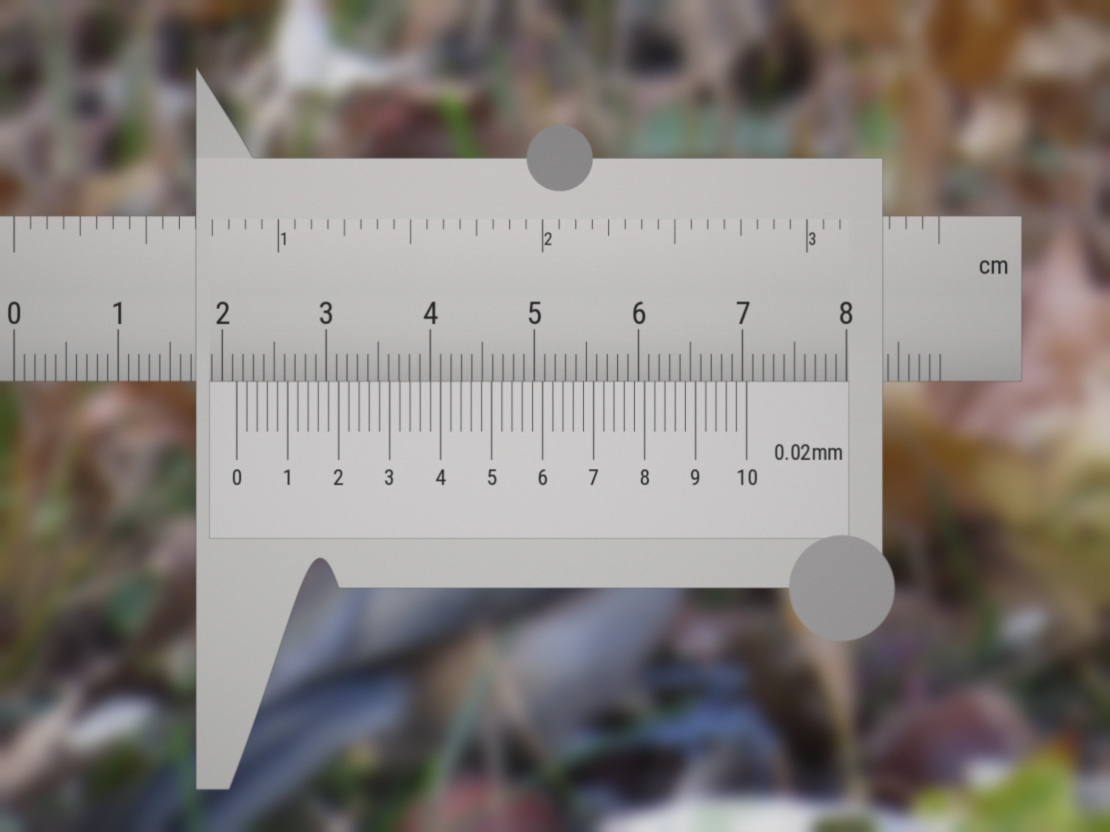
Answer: {"value": 21.4, "unit": "mm"}
